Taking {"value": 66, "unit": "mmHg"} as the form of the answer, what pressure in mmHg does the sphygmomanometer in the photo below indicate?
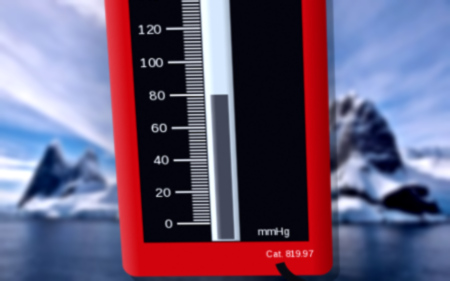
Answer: {"value": 80, "unit": "mmHg"}
